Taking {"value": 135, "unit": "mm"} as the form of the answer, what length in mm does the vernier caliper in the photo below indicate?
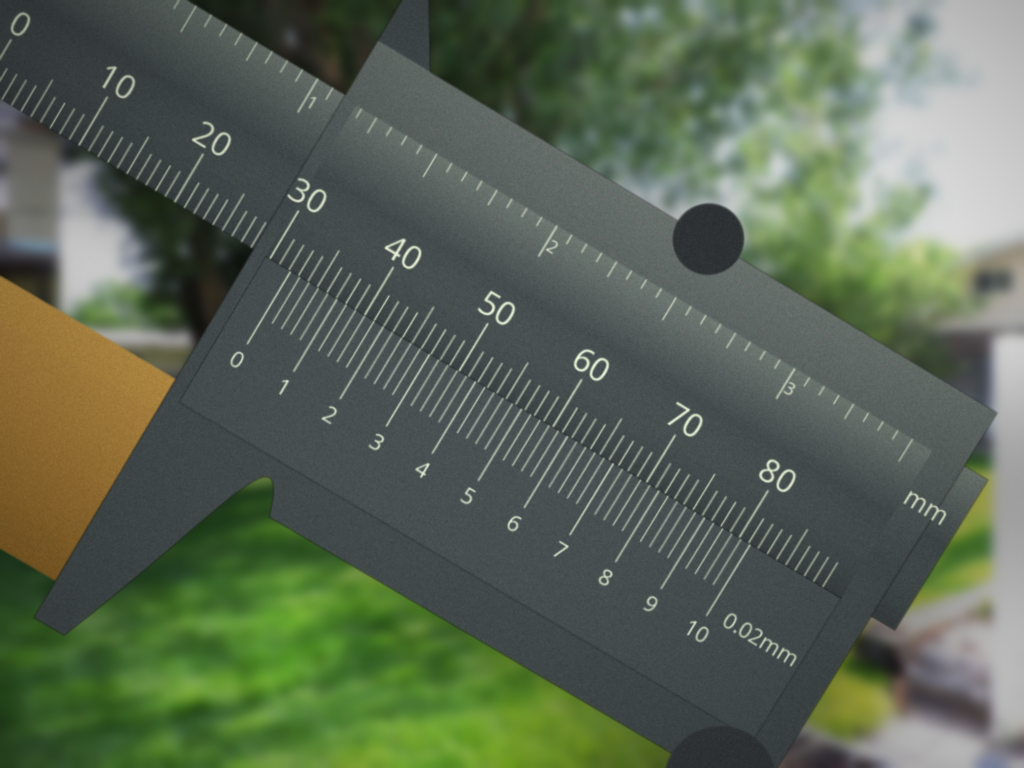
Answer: {"value": 32.2, "unit": "mm"}
